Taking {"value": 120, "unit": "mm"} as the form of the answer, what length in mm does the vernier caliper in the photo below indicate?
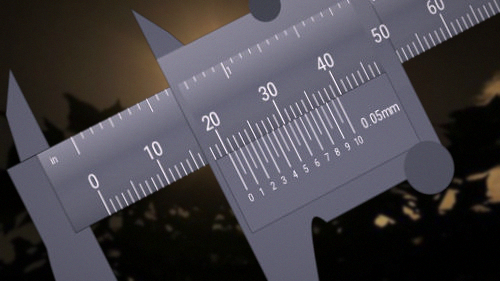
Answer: {"value": 20.2, "unit": "mm"}
